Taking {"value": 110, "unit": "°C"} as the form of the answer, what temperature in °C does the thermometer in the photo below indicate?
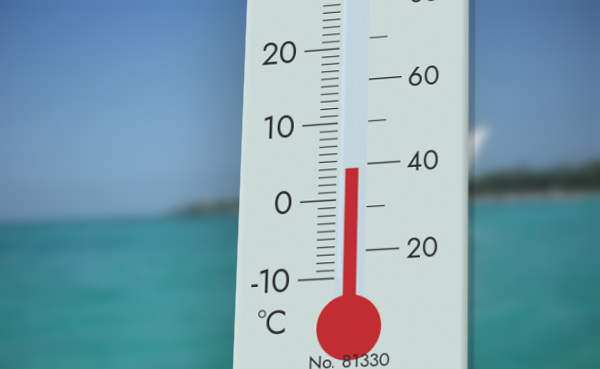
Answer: {"value": 4, "unit": "°C"}
